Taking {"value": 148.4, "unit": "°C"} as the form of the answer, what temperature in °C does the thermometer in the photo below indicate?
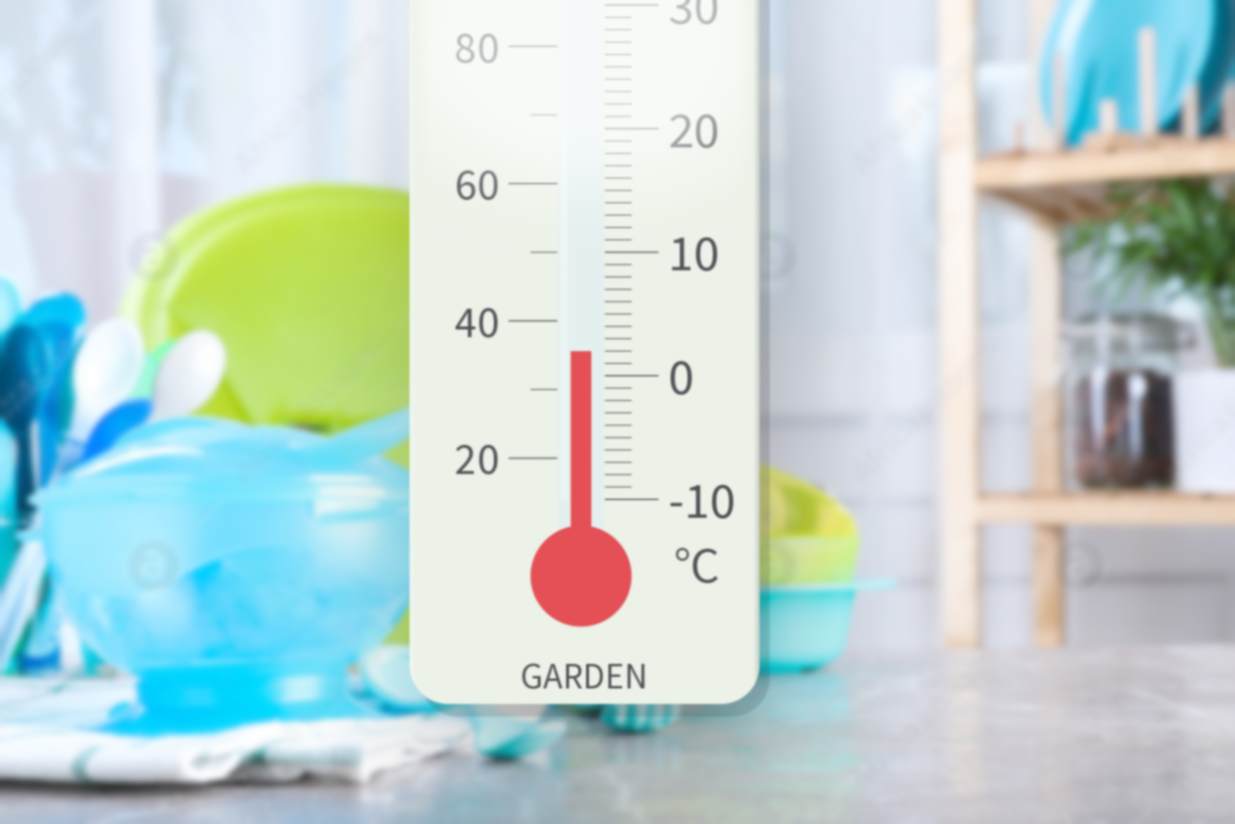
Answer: {"value": 2, "unit": "°C"}
